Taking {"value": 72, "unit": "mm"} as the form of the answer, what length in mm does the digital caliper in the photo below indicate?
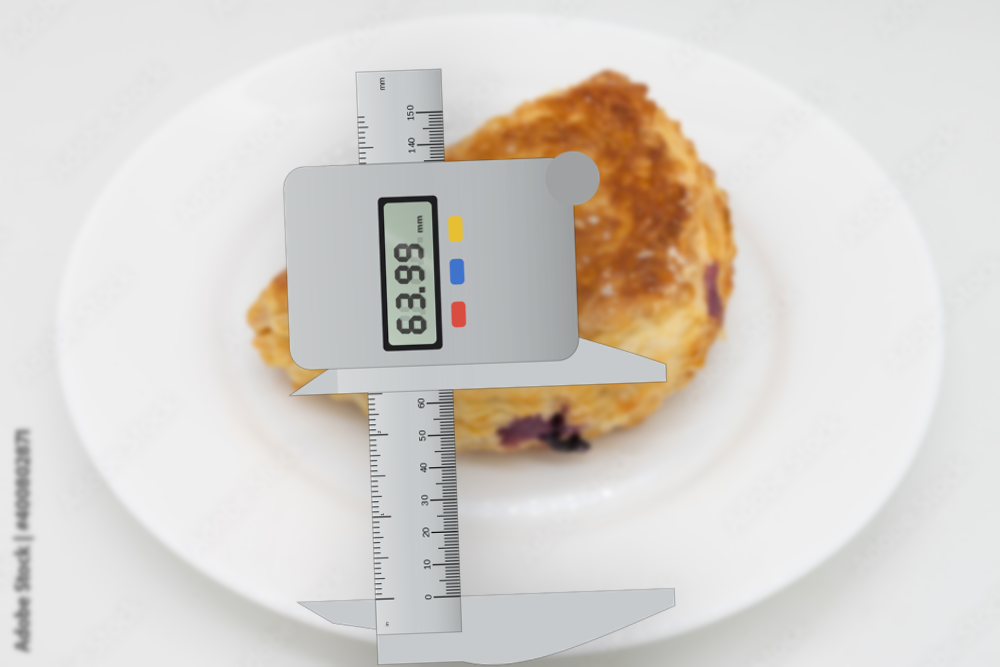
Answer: {"value": 63.99, "unit": "mm"}
